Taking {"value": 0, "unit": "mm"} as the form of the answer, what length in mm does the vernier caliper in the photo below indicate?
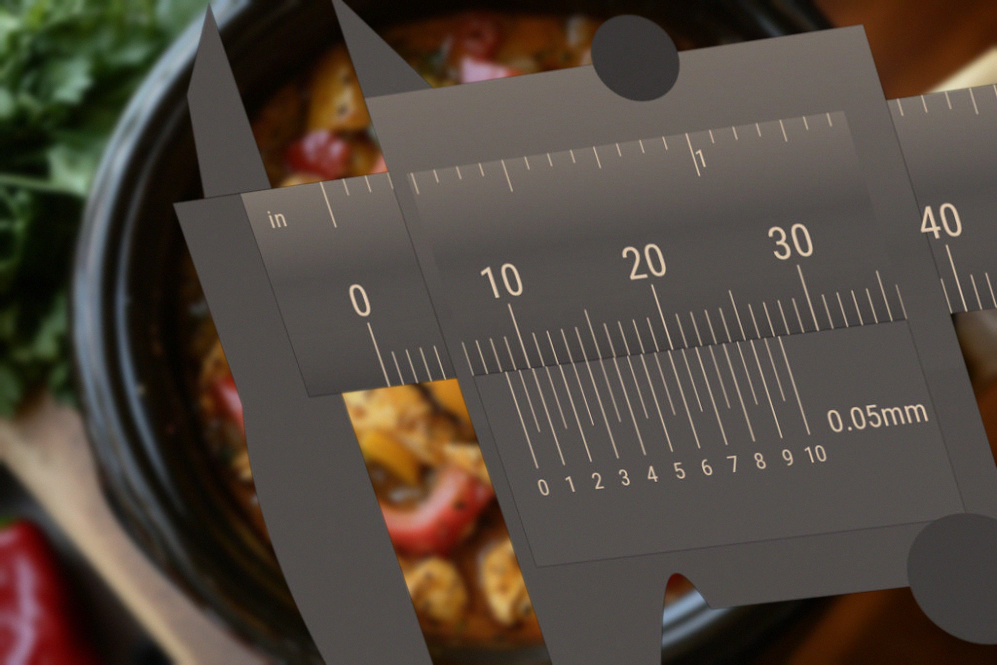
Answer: {"value": 8.3, "unit": "mm"}
